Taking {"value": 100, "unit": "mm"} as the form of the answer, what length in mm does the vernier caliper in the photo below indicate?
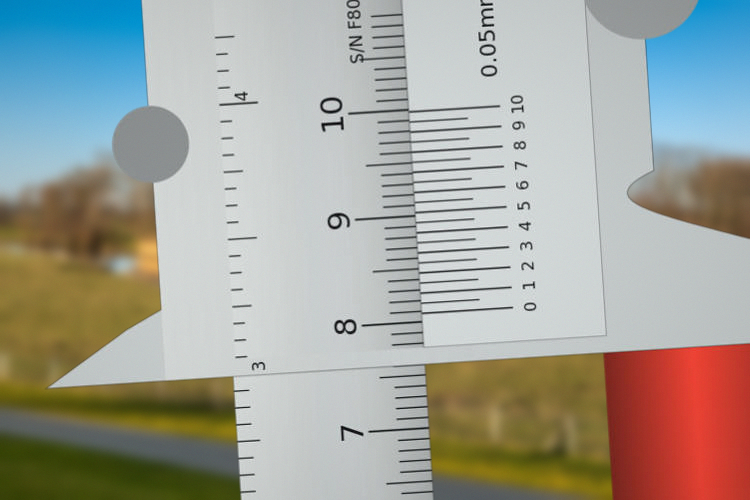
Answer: {"value": 80.8, "unit": "mm"}
